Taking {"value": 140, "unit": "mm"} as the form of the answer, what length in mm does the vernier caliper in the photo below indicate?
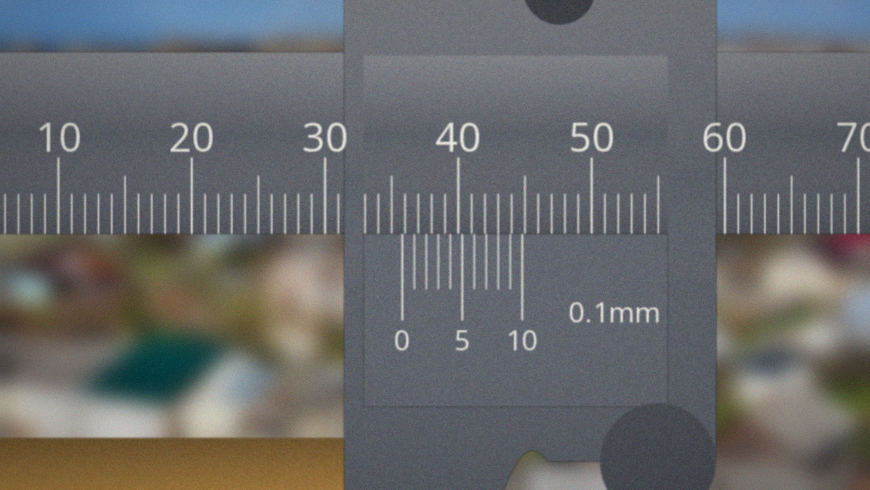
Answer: {"value": 35.8, "unit": "mm"}
